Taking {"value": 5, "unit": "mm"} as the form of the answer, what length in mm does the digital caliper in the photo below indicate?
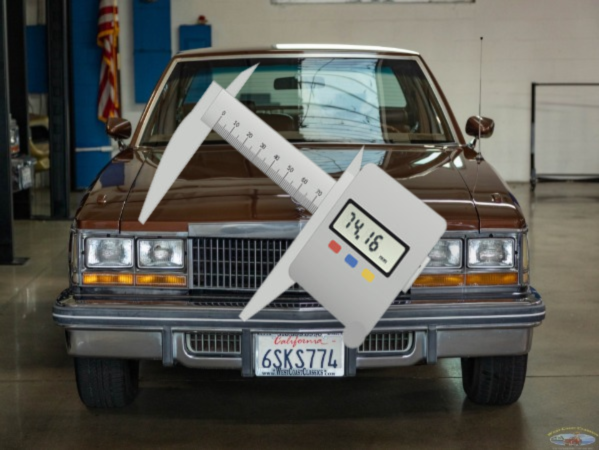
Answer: {"value": 74.16, "unit": "mm"}
